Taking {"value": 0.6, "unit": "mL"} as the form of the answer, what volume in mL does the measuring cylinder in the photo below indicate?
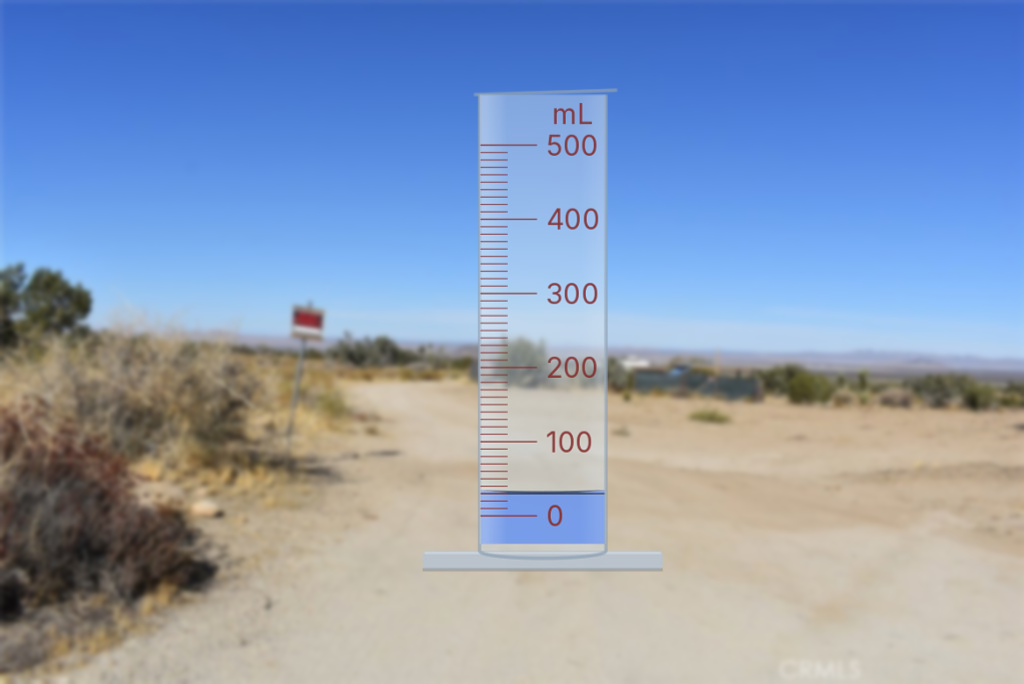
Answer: {"value": 30, "unit": "mL"}
